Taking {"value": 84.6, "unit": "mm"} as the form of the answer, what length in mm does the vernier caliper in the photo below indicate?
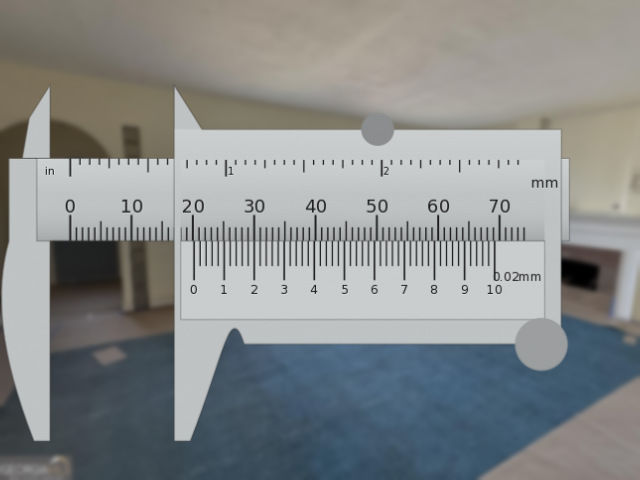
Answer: {"value": 20.2, "unit": "mm"}
